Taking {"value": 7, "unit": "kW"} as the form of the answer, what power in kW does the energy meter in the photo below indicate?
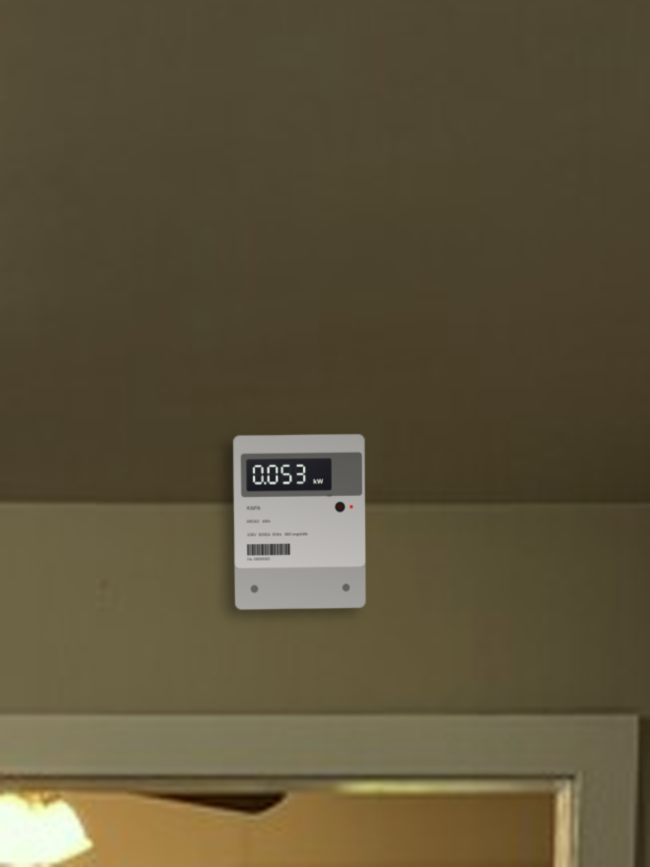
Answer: {"value": 0.053, "unit": "kW"}
